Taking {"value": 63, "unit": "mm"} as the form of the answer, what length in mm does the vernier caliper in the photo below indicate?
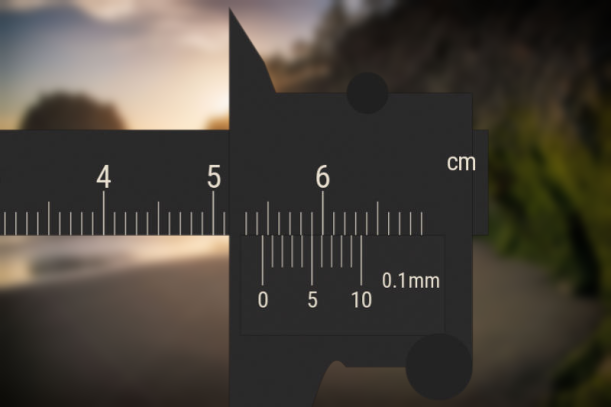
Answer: {"value": 54.5, "unit": "mm"}
